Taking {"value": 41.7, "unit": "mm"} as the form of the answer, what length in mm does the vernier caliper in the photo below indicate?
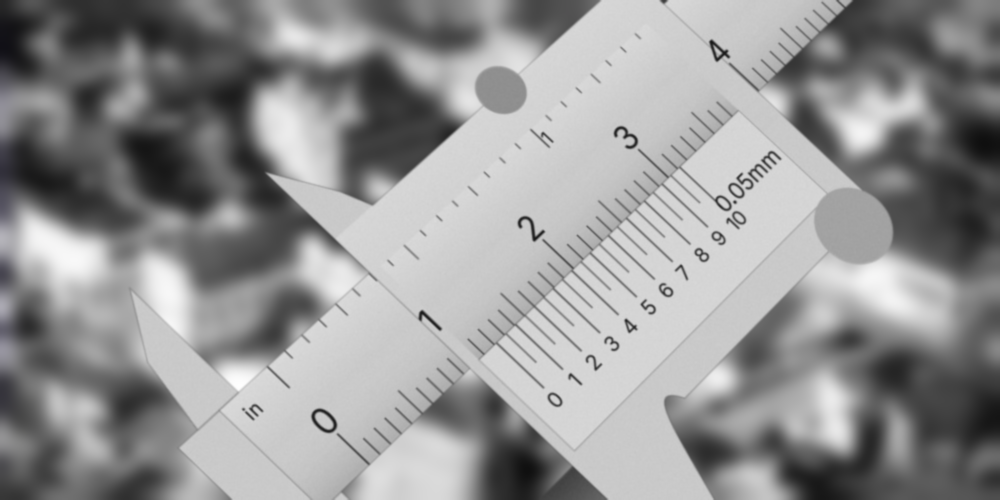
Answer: {"value": 12.2, "unit": "mm"}
